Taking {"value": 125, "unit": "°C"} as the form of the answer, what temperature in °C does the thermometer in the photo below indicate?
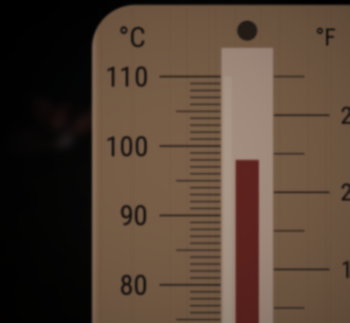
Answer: {"value": 98, "unit": "°C"}
